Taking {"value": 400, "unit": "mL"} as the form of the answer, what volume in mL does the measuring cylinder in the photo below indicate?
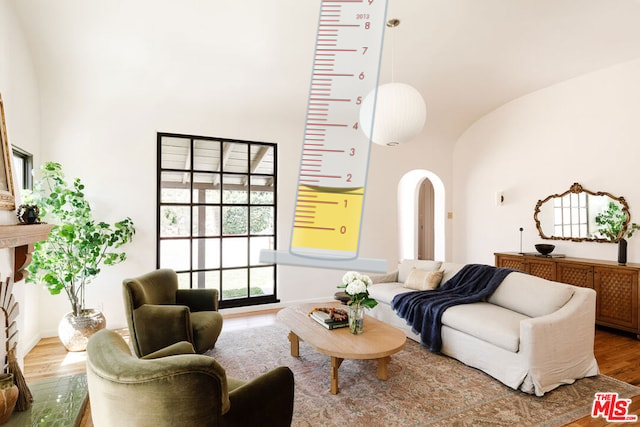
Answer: {"value": 1.4, "unit": "mL"}
